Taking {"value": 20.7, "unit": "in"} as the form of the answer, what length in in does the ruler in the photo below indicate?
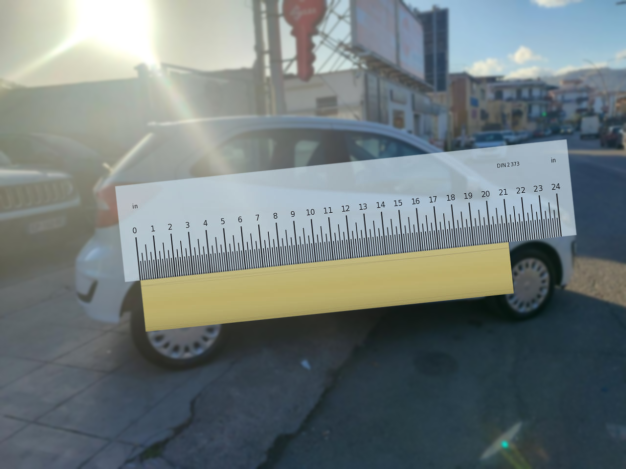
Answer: {"value": 21, "unit": "in"}
